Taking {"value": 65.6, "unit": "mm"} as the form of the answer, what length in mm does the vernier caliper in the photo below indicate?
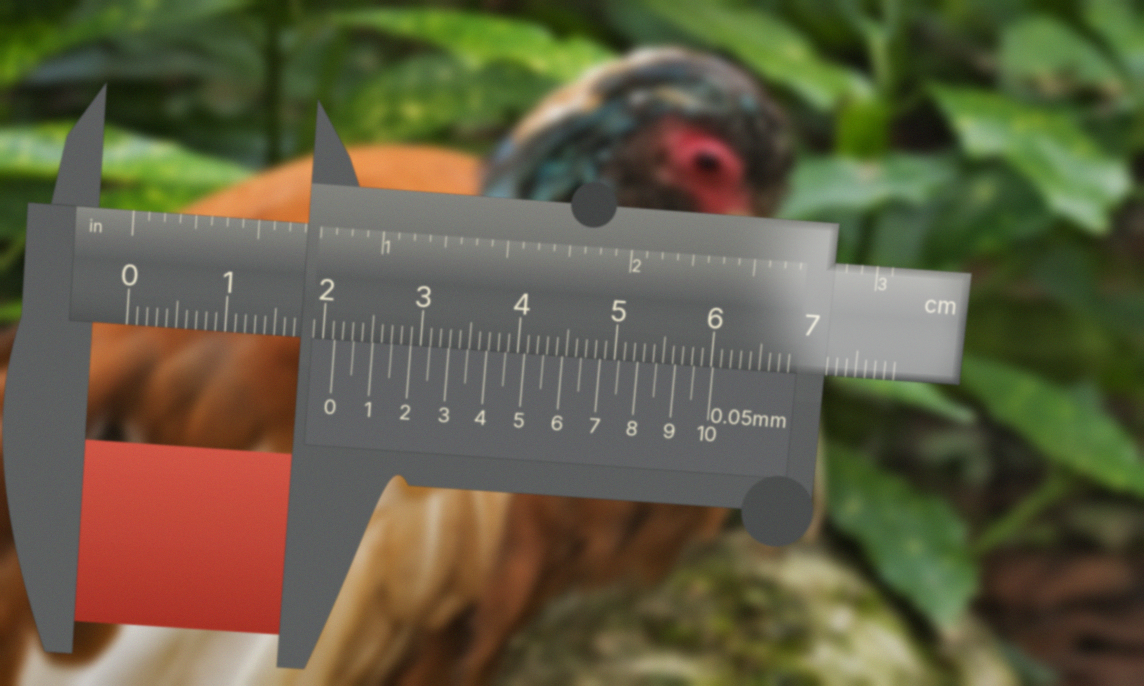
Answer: {"value": 21.2, "unit": "mm"}
